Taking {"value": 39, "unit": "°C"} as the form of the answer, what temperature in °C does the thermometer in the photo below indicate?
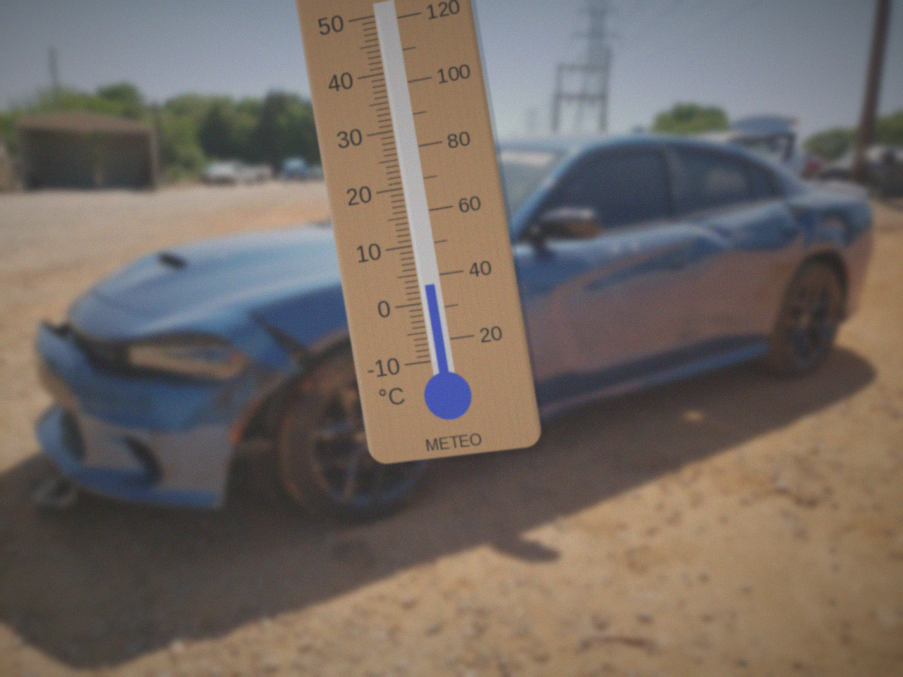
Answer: {"value": 3, "unit": "°C"}
